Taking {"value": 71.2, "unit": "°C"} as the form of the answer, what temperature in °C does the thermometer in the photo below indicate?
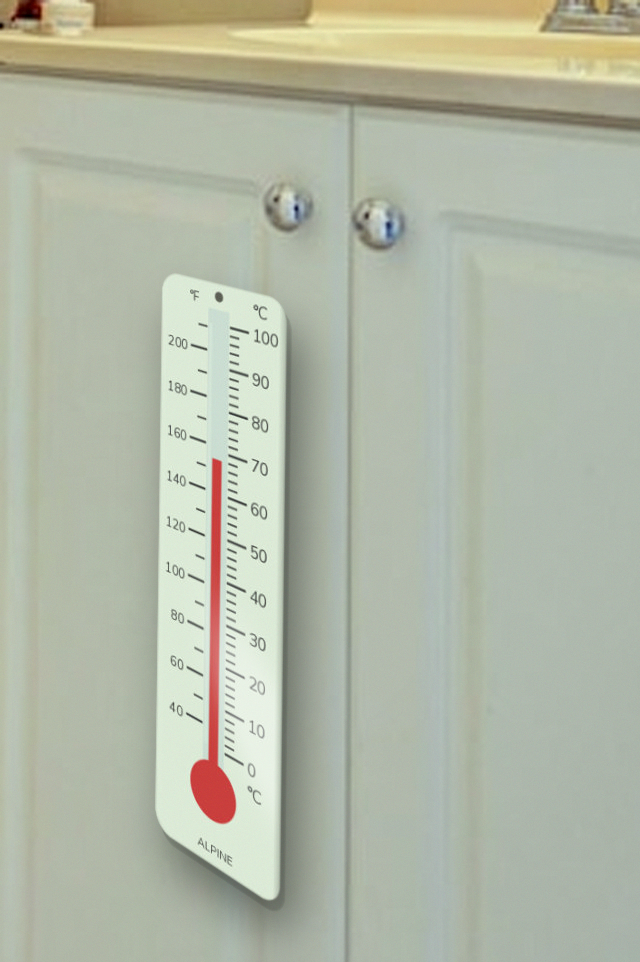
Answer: {"value": 68, "unit": "°C"}
